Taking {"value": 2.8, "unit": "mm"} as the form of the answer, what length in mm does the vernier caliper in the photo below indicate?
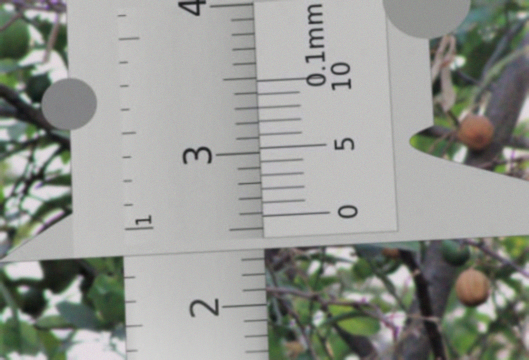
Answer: {"value": 25.8, "unit": "mm"}
